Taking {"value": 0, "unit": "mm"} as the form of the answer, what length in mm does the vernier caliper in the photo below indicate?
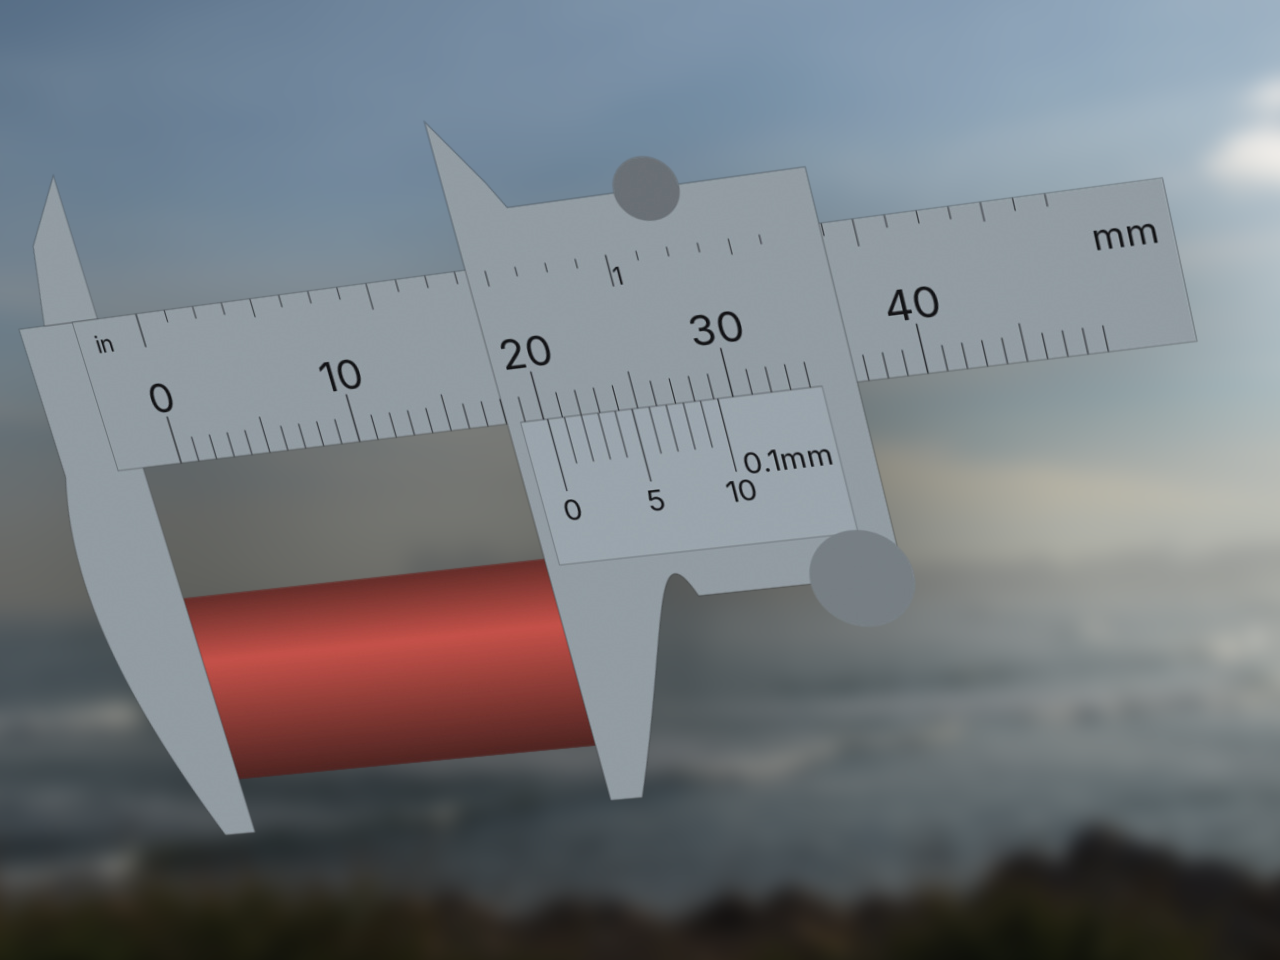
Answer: {"value": 20.2, "unit": "mm"}
